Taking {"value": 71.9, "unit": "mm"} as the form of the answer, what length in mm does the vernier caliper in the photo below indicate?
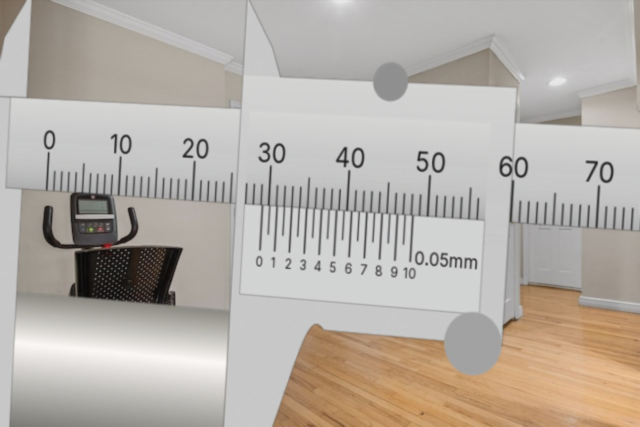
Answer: {"value": 29.2, "unit": "mm"}
